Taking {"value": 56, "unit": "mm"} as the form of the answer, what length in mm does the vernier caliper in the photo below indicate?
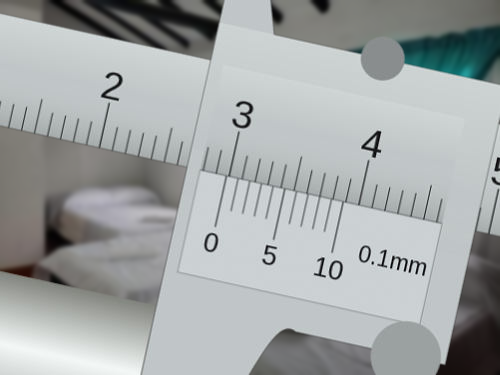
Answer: {"value": 29.8, "unit": "mm"}
